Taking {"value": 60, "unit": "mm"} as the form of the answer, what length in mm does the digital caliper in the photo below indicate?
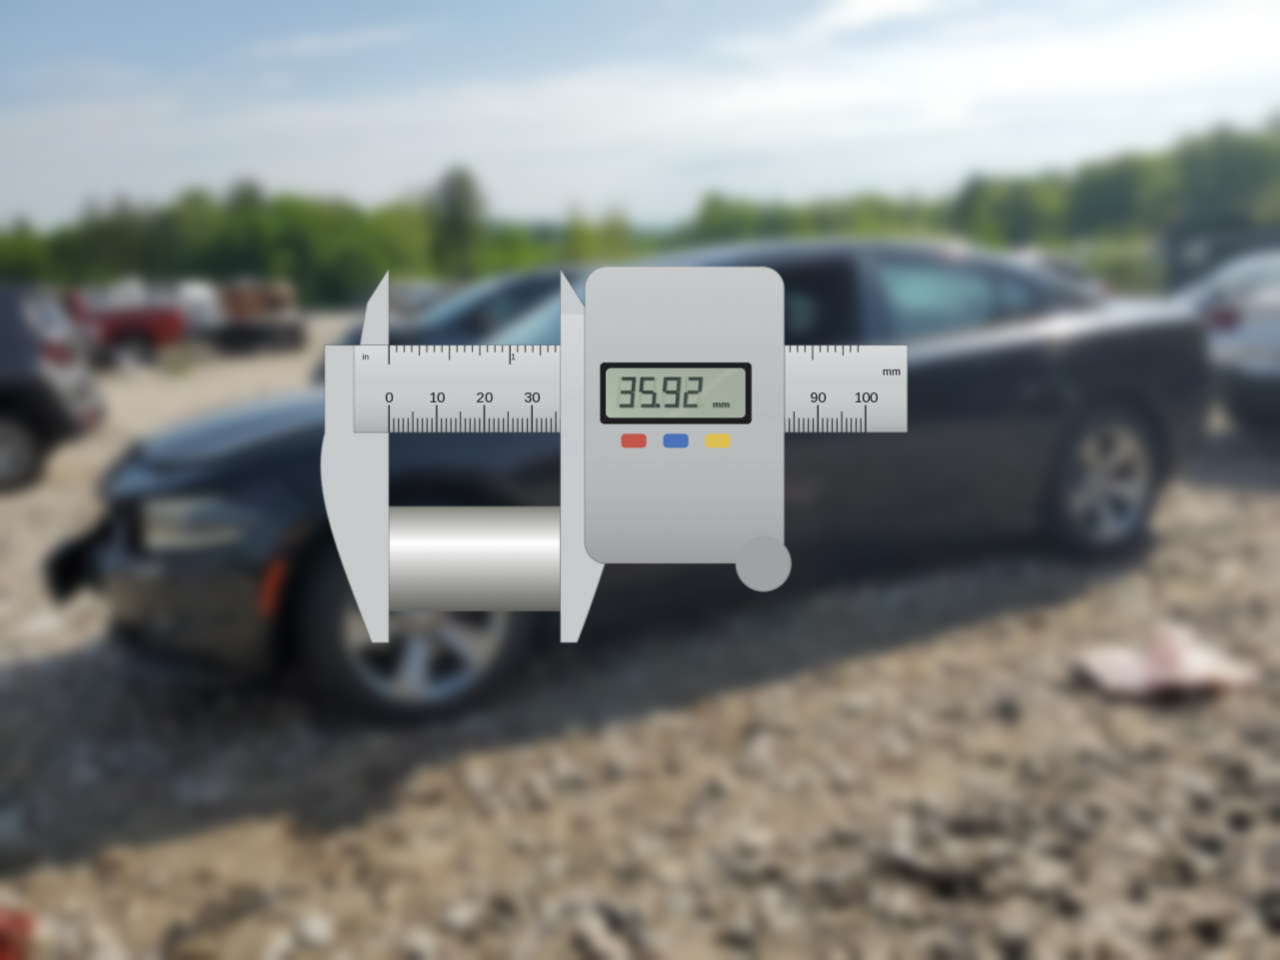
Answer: {"value": 35.92, "unit": "mm"}
